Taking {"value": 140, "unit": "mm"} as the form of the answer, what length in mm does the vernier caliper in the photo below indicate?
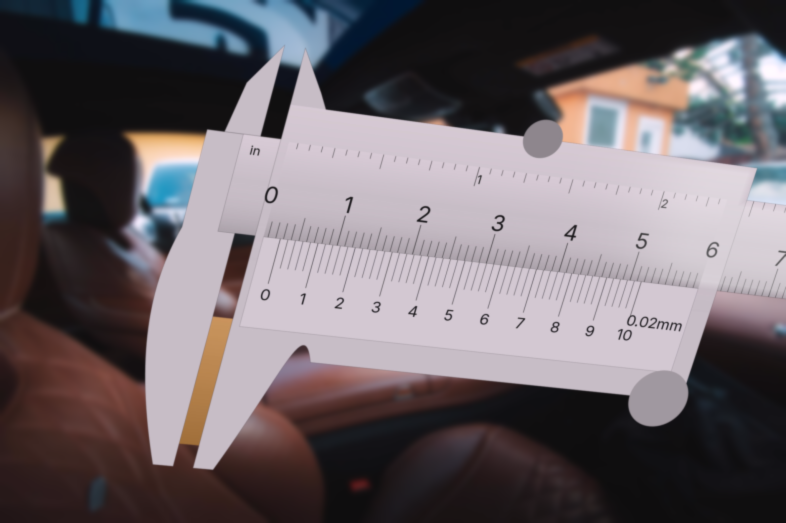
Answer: {"value": 2.6, "unit": "mm"}
